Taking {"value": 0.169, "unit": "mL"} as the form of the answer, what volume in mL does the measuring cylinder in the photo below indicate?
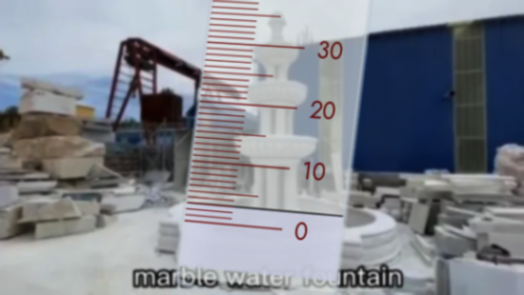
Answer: {"value": 3, "unit": "mL"}
